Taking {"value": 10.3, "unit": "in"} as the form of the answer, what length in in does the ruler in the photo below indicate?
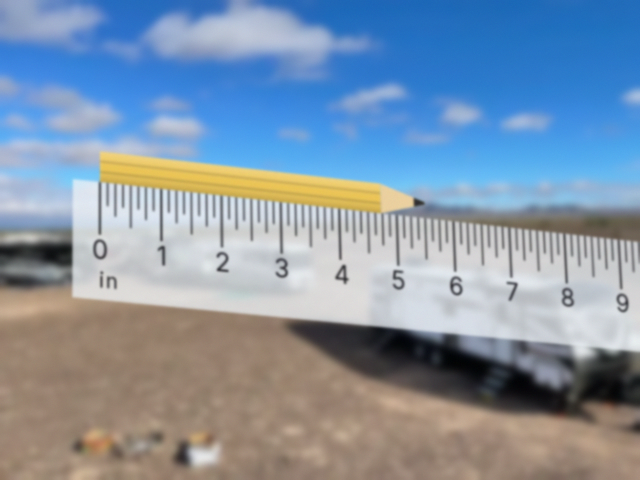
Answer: {"value": 5.5, "unit": "in"}
